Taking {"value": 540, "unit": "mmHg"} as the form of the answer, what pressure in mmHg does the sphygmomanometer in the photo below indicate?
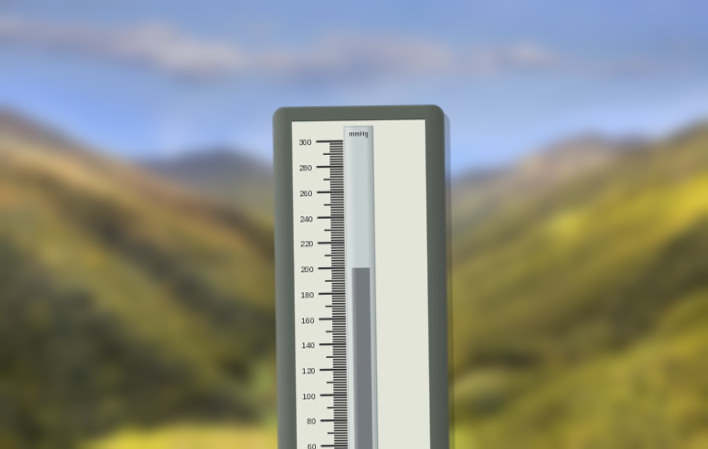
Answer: {"value": 200, "unit": "mmHg"}
